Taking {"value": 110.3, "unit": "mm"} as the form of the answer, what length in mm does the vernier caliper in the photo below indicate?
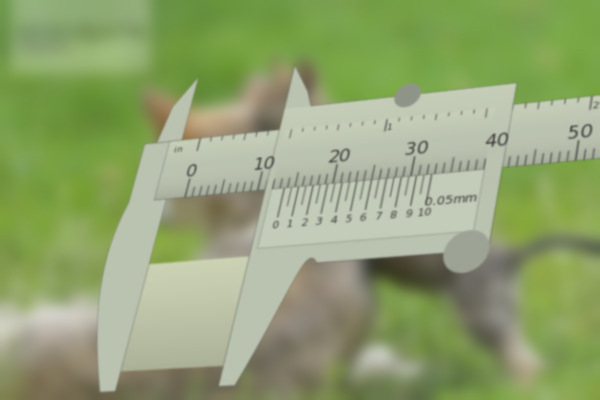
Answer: {"value": 13.6, "unit": "mm"}
